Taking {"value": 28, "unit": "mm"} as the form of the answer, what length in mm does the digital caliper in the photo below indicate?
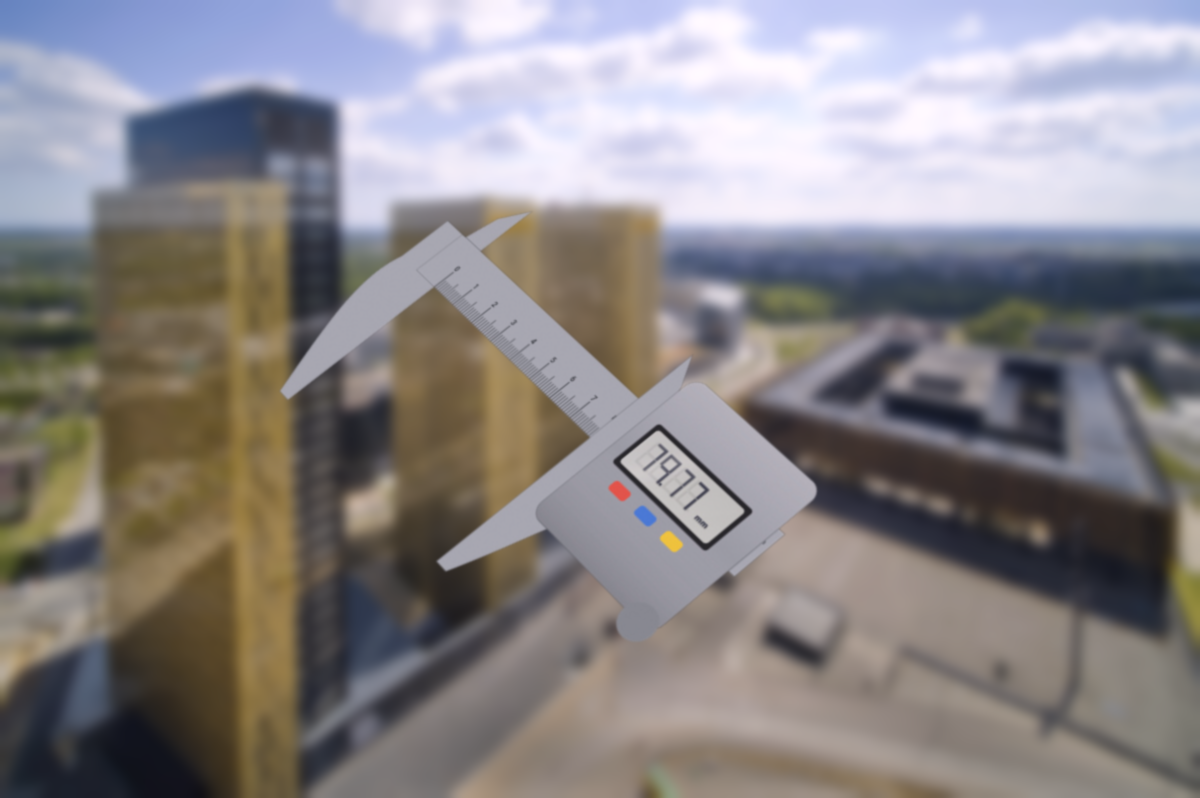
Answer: {"value": 79.77, "unit": "mm"}
